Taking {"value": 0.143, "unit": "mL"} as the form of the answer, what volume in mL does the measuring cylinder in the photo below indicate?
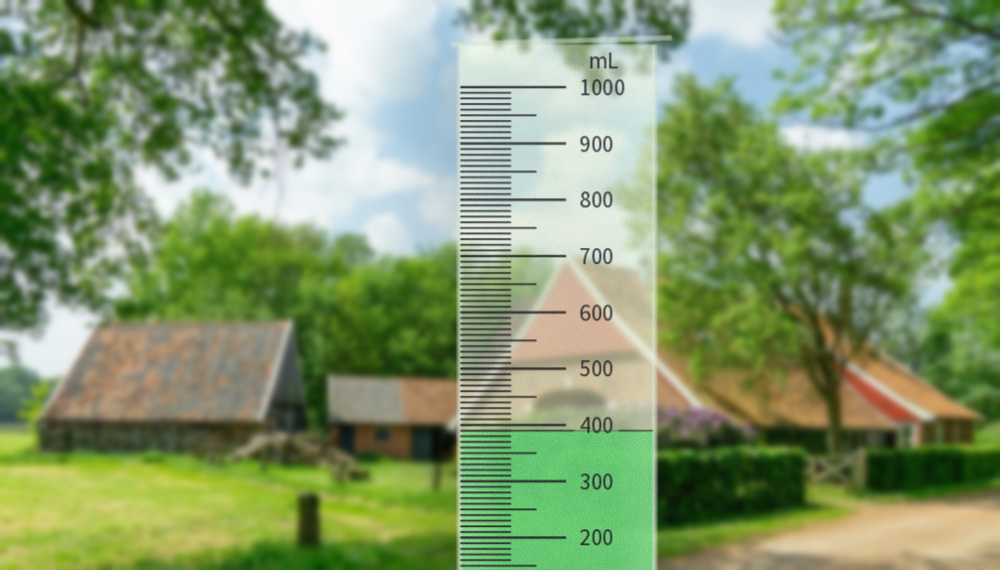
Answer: {"value": 390, "unit": "mL"}
